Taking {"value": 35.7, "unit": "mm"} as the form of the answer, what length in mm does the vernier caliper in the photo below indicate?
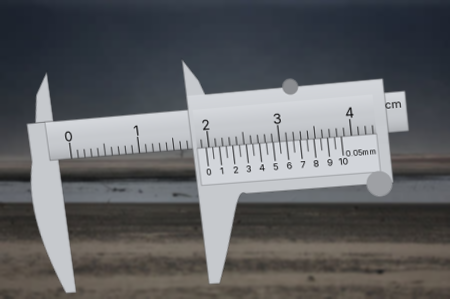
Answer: {"value": 19.6, "unit": "mm"}
